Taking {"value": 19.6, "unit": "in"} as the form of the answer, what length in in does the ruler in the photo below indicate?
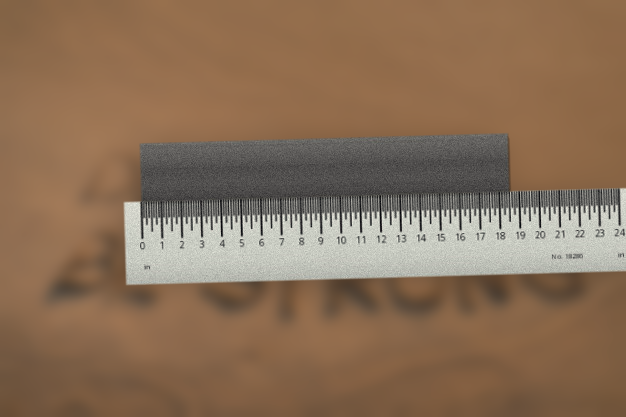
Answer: {"value": 18.5, "unit": "in"}
